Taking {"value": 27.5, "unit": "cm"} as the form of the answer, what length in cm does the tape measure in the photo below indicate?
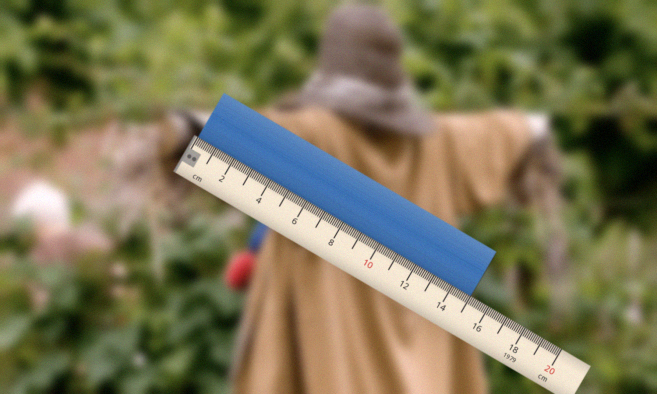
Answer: {"value": 15, "unit": "cm"}
